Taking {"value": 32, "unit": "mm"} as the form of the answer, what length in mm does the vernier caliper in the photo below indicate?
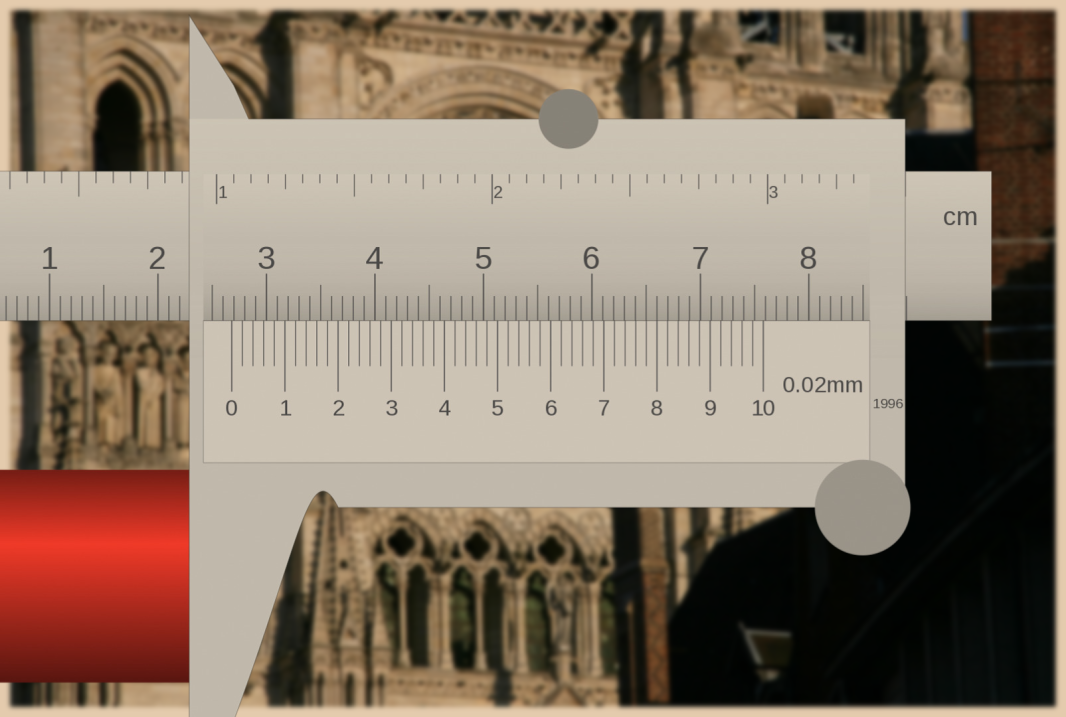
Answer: {"value": 26.8, "unit": "mm"}
